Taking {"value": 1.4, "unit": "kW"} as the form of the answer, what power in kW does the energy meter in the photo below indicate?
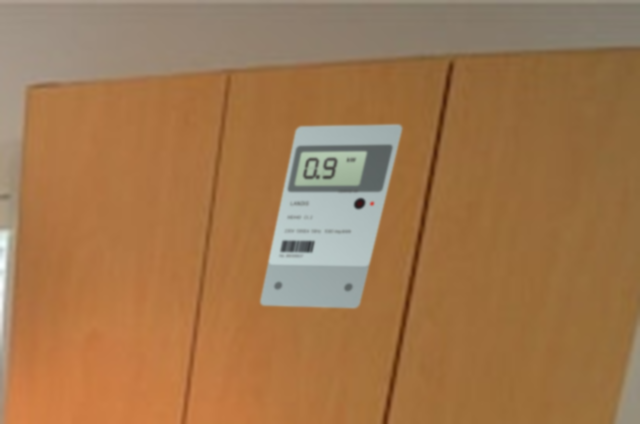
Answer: {"value": 0.9, "unit": "kW"}
